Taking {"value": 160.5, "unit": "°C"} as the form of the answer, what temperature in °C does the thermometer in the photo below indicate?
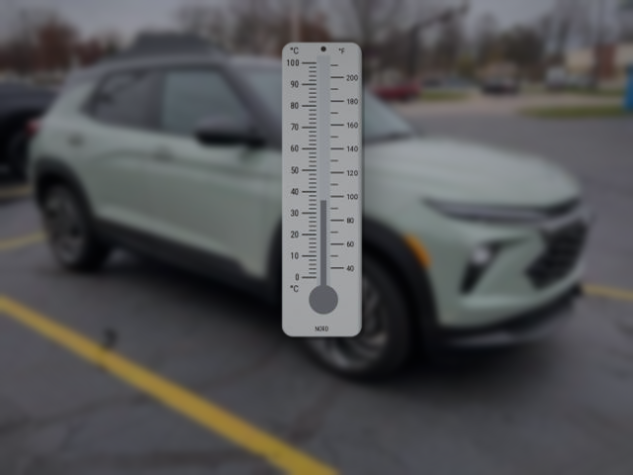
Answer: {"value": 36, "unit": "°C"}
